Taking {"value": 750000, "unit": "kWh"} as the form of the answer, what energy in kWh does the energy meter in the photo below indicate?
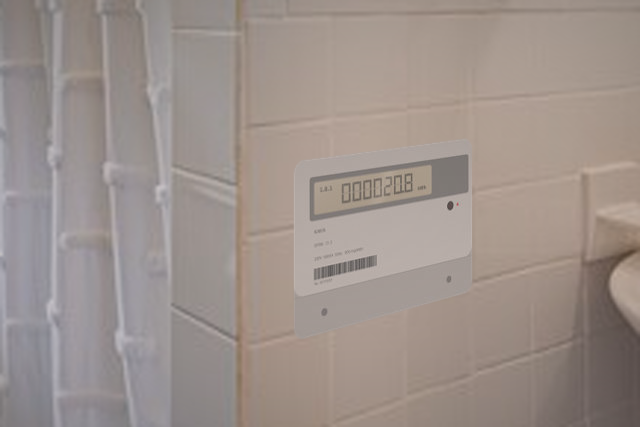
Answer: {"value": 20.8, "unit": "kWh"}
